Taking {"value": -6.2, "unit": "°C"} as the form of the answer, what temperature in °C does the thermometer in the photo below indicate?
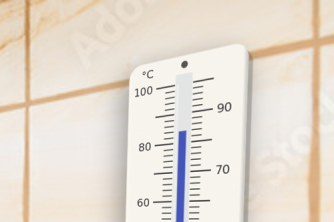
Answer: {"value": 84, "unit": "°C"}
